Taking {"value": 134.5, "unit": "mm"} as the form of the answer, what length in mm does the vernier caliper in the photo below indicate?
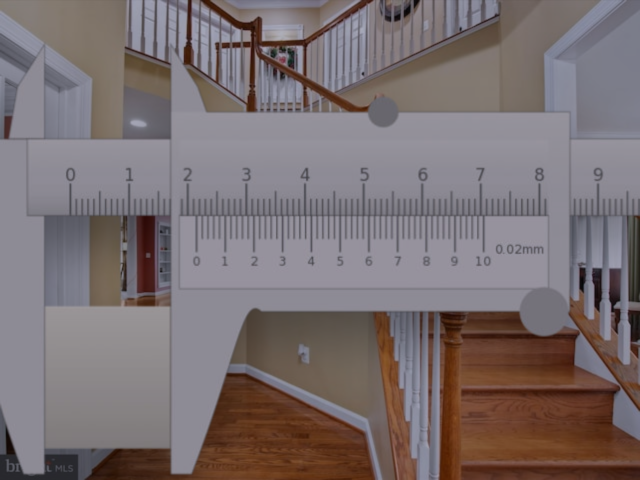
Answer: {"value": 21.5, "unit": "mm"}
